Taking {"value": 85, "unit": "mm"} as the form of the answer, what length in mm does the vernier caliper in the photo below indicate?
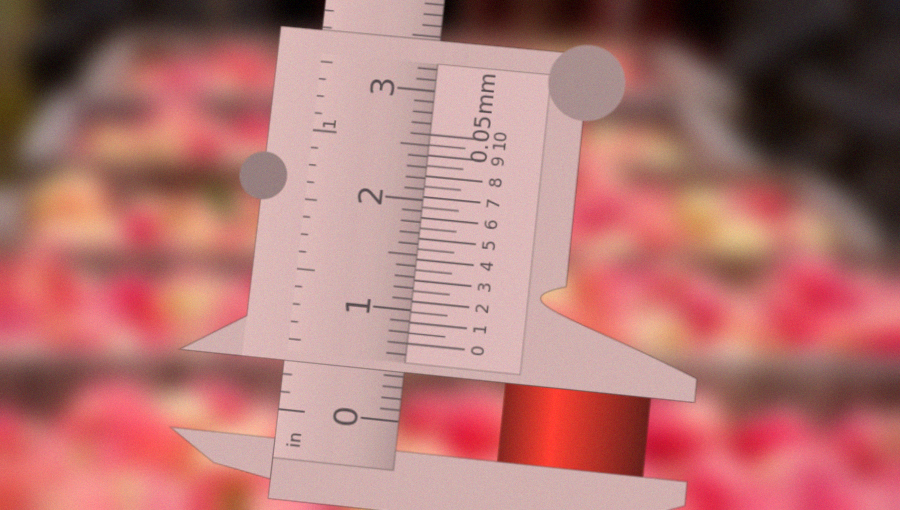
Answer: {"value": 7.0, "unit": "mm"}
